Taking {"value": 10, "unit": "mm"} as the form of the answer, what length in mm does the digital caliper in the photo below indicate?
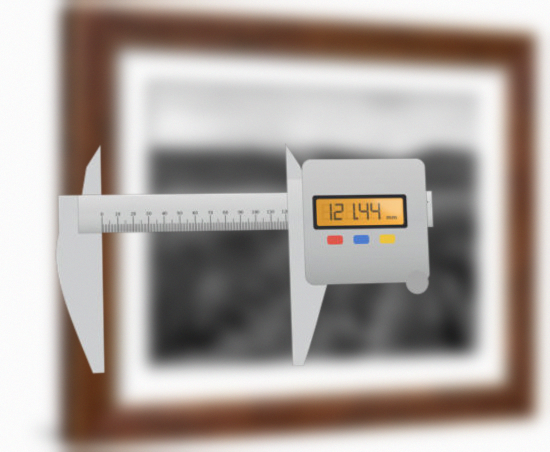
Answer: {"value": 121.44, "unit": "mm"}
